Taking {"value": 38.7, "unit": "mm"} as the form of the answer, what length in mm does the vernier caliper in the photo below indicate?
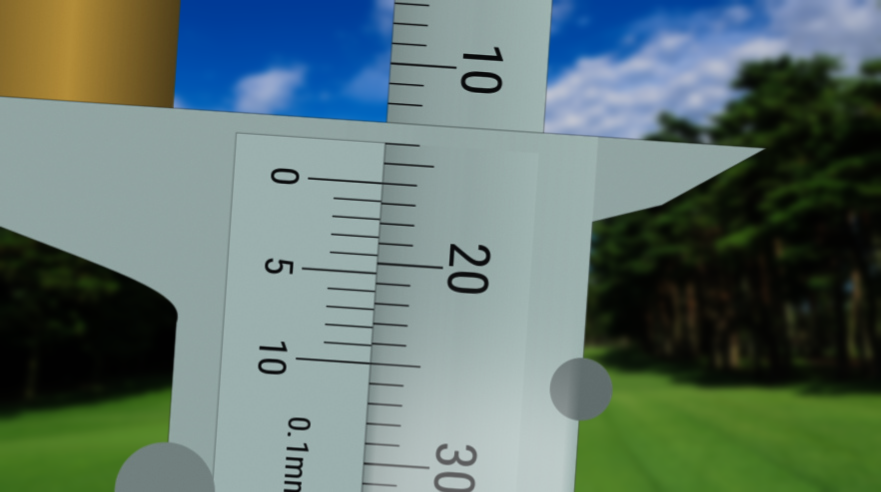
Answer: {"value": 16.0, "unit": "mm"}
